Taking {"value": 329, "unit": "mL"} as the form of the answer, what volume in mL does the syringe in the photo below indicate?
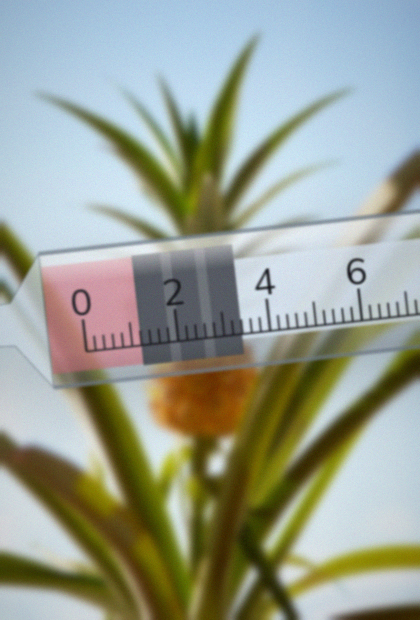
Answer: {"value": 1.2, "unit": "mL"}
